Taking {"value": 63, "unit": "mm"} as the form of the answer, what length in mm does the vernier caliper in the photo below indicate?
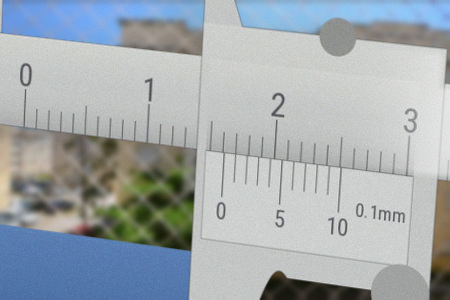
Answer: {"value": 16.1, "unit": "mm"}
